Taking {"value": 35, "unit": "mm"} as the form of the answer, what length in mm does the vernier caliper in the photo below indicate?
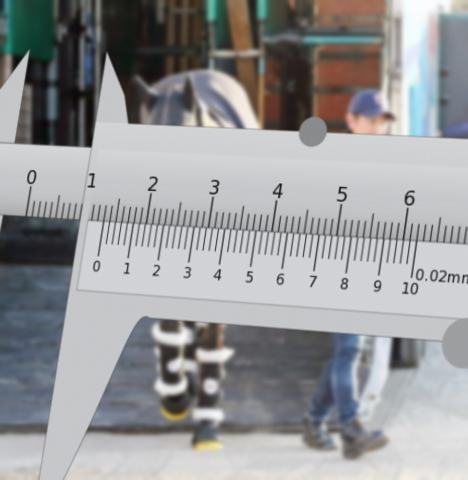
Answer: {"value": 13.0, "unit": "mm"}
